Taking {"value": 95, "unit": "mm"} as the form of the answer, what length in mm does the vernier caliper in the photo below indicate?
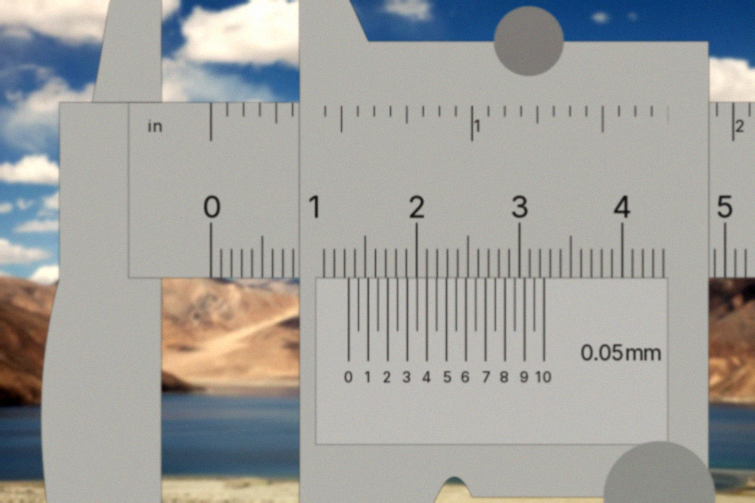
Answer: {"value": 13.4, "unit": "mm"}
